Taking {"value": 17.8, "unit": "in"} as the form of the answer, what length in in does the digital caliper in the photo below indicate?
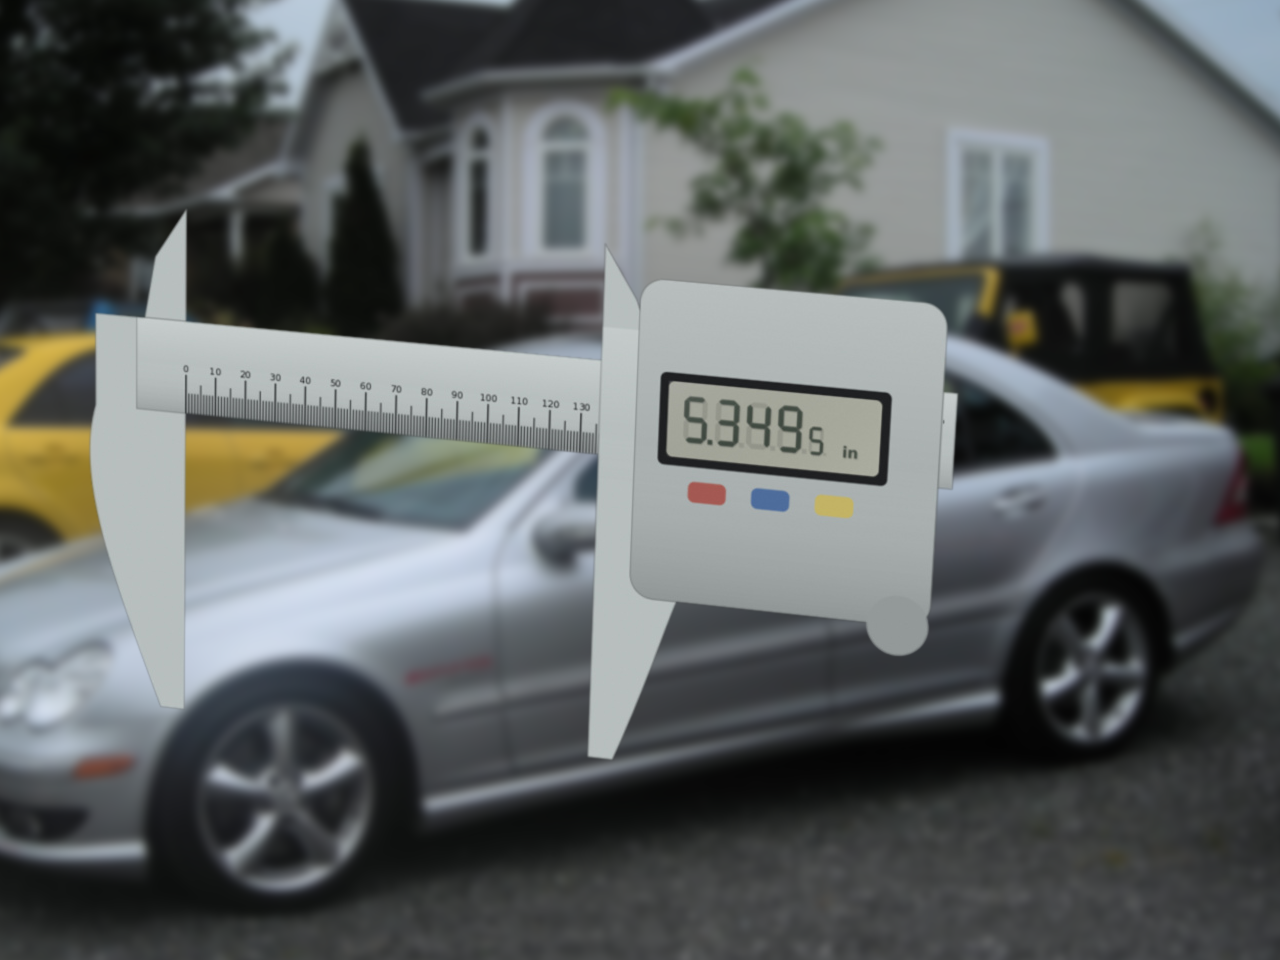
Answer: {"value": 5.3495, "unit": "in"}
